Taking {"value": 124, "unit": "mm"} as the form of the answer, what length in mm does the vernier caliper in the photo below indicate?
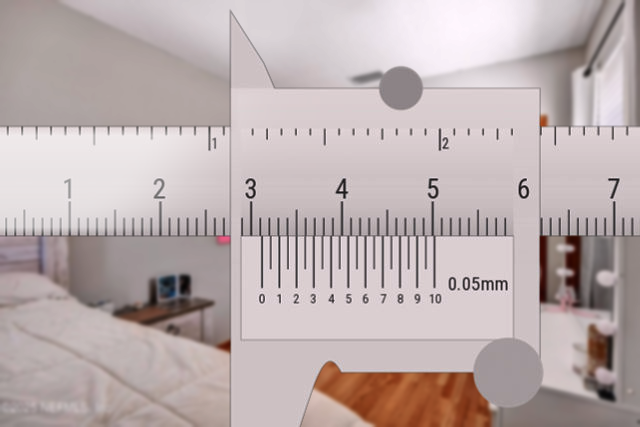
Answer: {"value": 31.2, "unit": "mm"}
